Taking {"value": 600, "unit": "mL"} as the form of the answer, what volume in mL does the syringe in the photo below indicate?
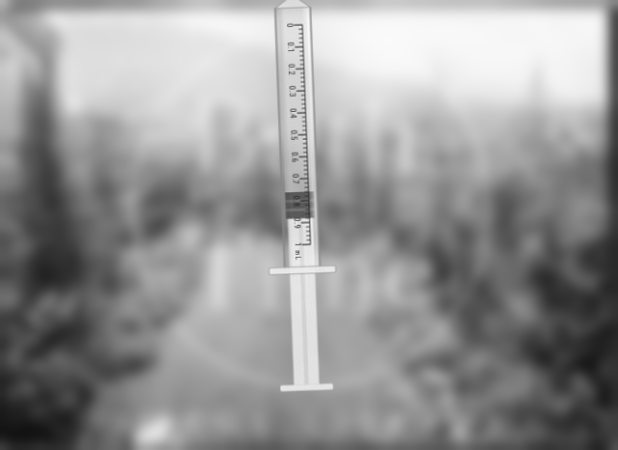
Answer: {"value": 0.76, "unit": "mL"}
